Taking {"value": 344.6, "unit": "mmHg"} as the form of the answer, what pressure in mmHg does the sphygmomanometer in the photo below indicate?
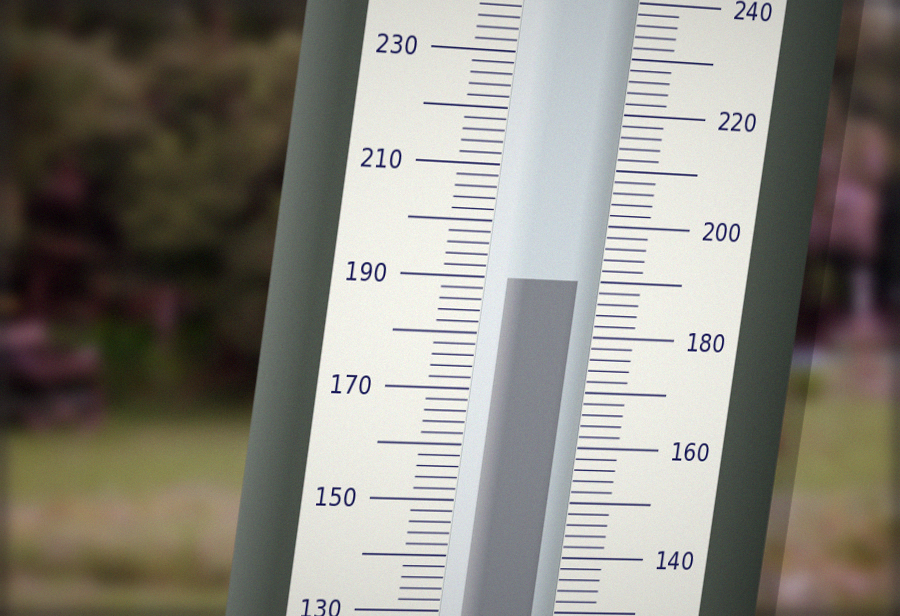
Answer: {"value": 190, "unit": "mmHg"}
